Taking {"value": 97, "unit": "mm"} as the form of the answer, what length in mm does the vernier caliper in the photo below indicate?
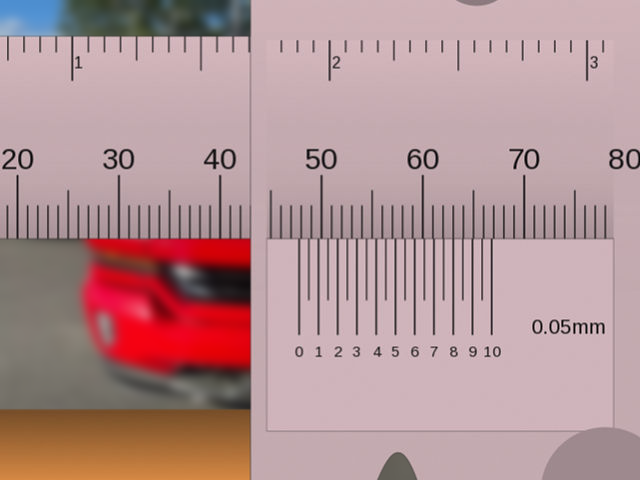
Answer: {"value": 47.8, "unit": "mm"}
